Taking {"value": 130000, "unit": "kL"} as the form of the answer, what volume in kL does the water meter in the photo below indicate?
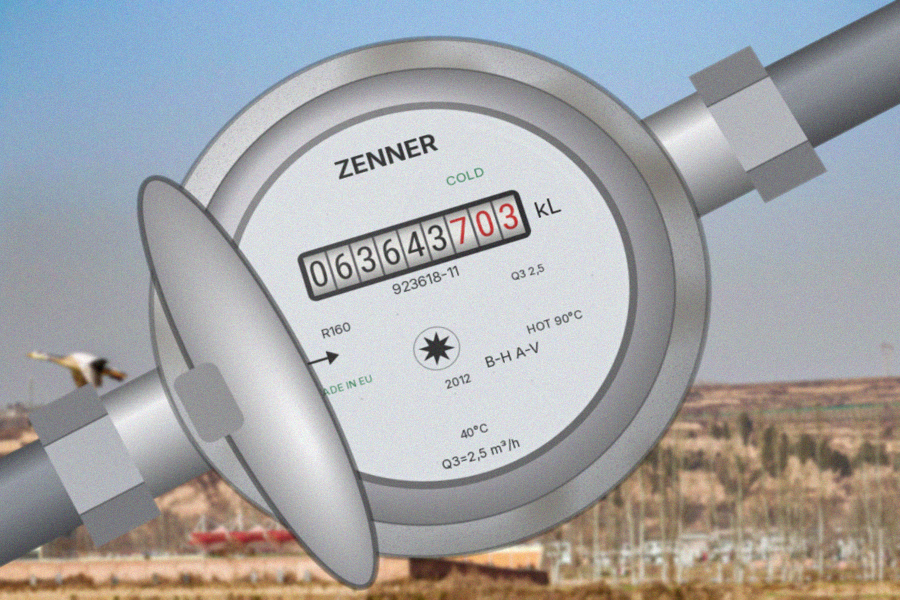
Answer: {"value": 63643.703, "unit": "kL"}
